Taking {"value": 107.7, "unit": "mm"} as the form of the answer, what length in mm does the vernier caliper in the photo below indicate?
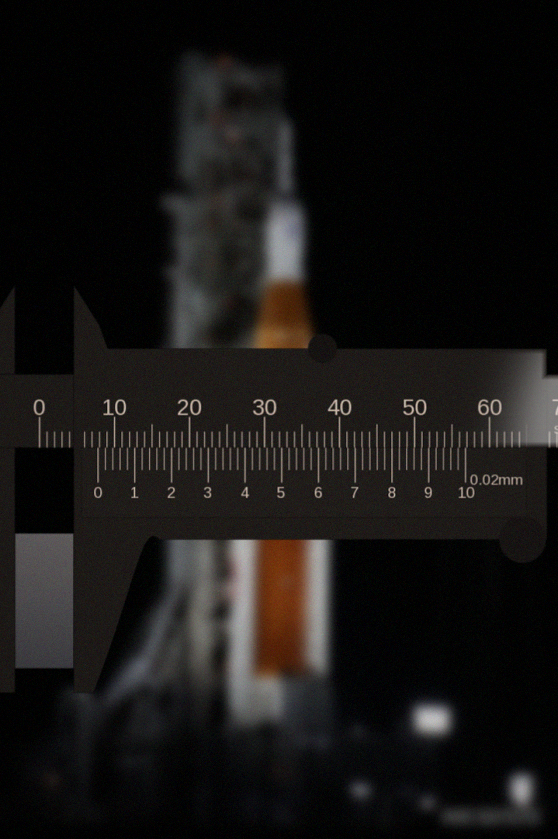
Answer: {"value": 7.8, "unit": "mm"}
